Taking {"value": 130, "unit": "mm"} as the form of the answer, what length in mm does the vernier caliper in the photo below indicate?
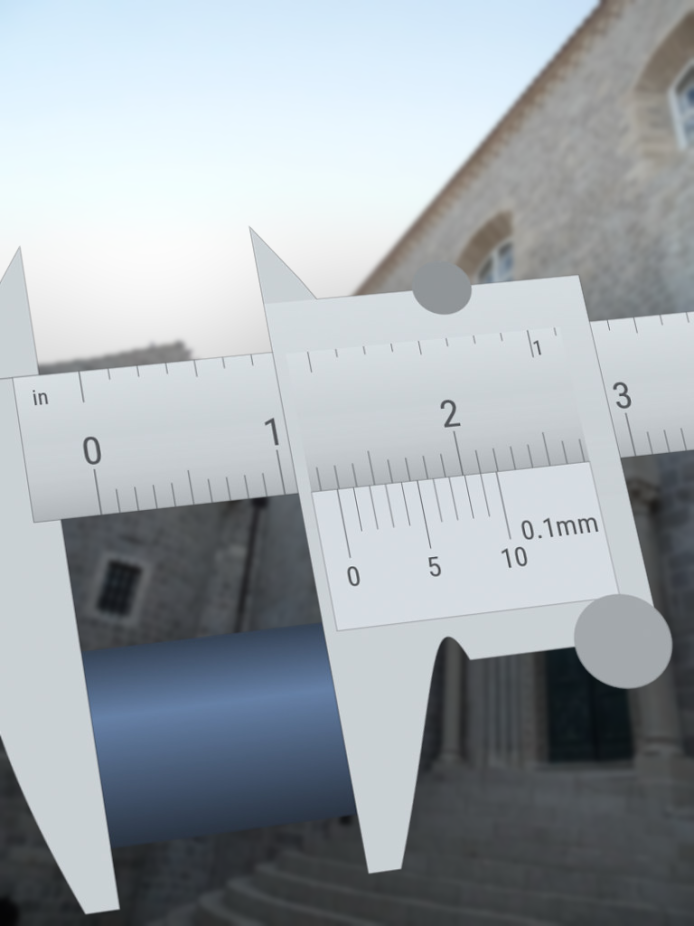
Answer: {"value": 12.9, "unit": "mm"}
